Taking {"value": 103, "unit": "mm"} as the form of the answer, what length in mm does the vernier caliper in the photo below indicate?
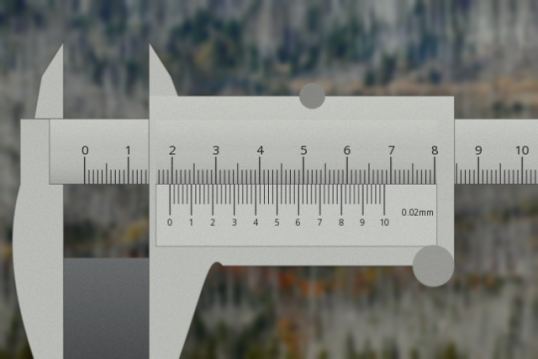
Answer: {"value": 19.5, "unit": "mm"}
